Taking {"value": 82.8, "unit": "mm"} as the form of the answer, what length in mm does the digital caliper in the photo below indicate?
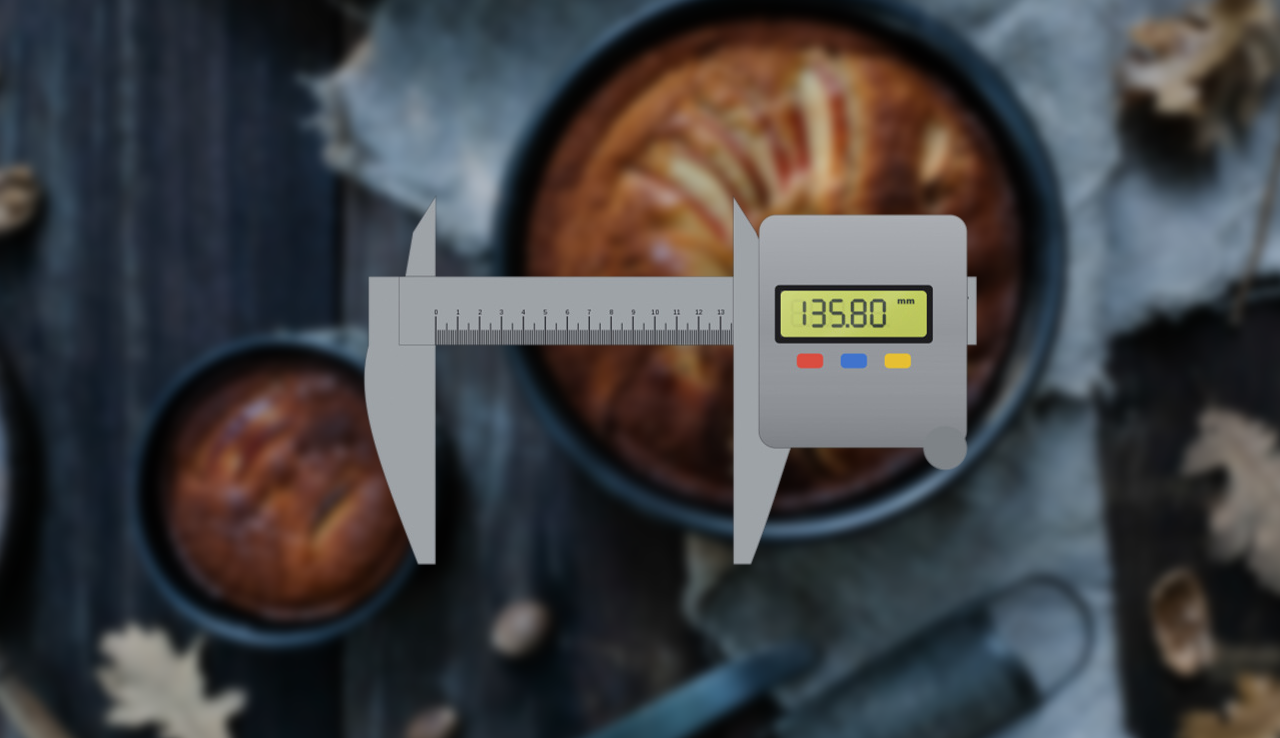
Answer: {"value": 135.80, "unit": "mm"}
